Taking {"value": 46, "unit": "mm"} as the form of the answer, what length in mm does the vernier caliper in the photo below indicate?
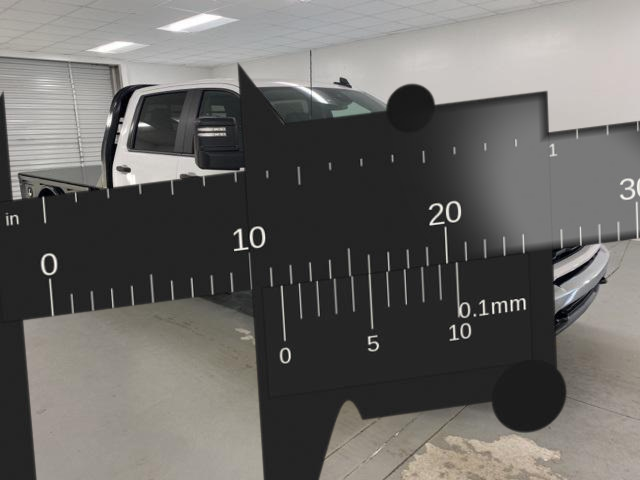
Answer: {"value": 11.5, "unit": "mm"}
